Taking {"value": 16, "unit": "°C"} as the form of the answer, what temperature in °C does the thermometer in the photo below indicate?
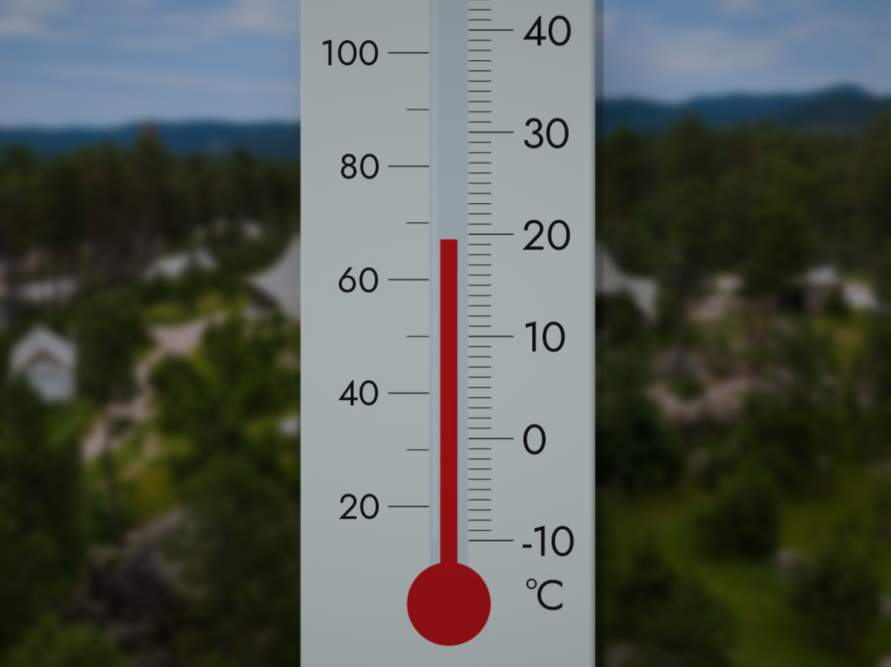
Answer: {"value": 19.5, "unit": "°C"}
